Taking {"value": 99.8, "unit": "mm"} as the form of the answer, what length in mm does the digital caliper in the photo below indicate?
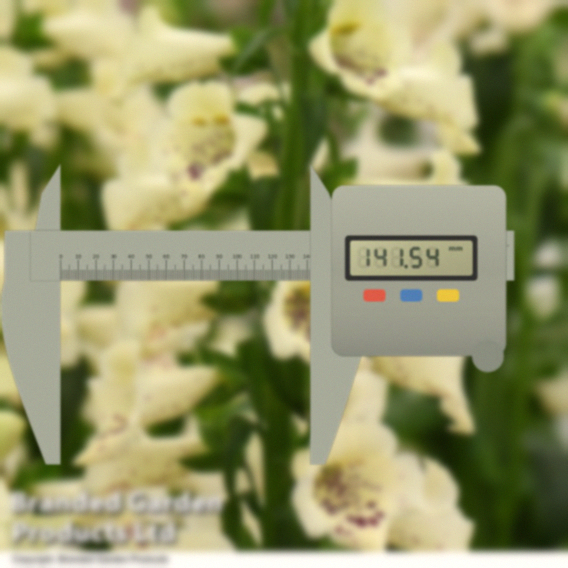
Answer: {"value": 141.54, "unit": "mm"}
